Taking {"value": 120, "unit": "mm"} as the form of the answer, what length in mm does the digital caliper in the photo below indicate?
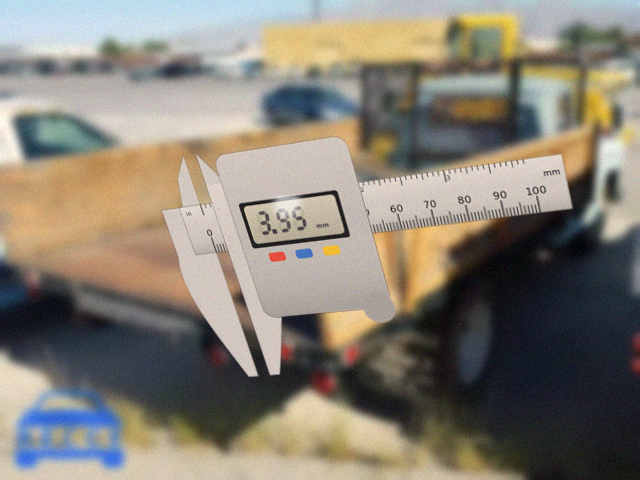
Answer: {"value": 3.95, "unit": "mm"}
